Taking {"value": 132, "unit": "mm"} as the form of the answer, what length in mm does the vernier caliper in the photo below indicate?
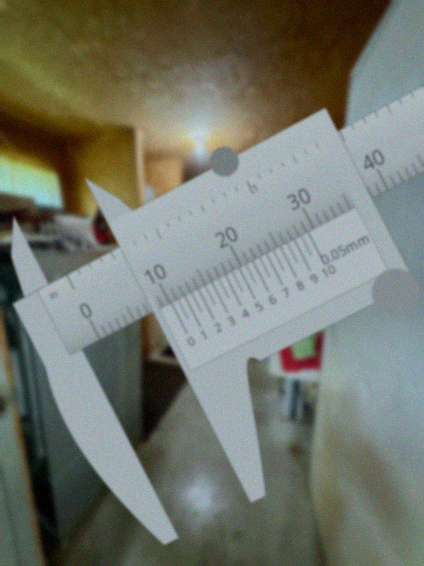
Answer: {"value": 10.2, "unit": "mm"}
